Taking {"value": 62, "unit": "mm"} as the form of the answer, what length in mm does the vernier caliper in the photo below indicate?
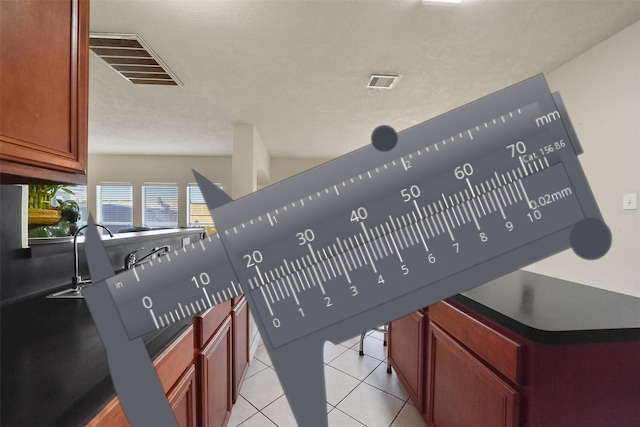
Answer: {"value": 19.4, "unit": "mm"}
